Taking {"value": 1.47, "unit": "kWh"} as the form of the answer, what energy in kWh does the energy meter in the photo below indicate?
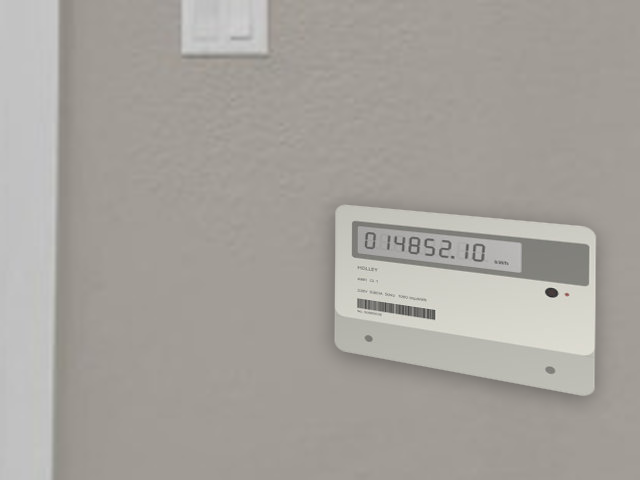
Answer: {"value": 14852.10, "unit": "kWh"}
